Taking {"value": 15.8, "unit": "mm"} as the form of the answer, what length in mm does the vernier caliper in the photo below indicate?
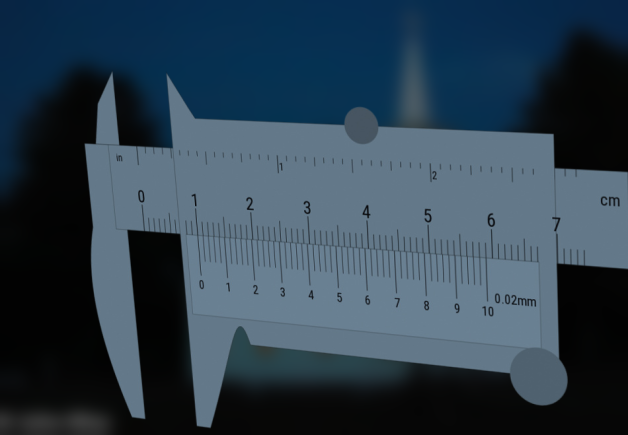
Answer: {"value": 10.0, "unit": "mm"}
